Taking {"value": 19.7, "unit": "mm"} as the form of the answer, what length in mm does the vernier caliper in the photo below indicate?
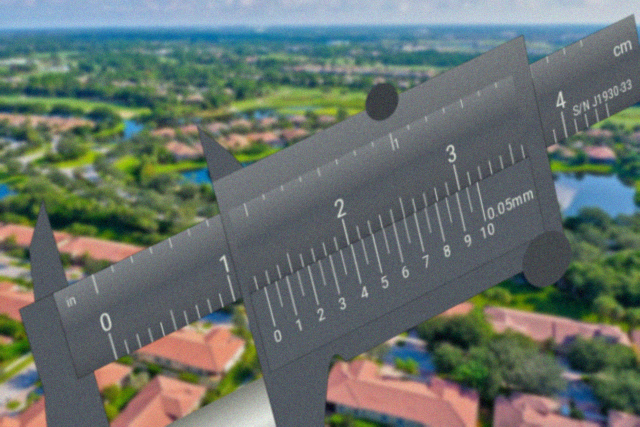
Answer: {"value": 12.6, "unit": "mm"}
